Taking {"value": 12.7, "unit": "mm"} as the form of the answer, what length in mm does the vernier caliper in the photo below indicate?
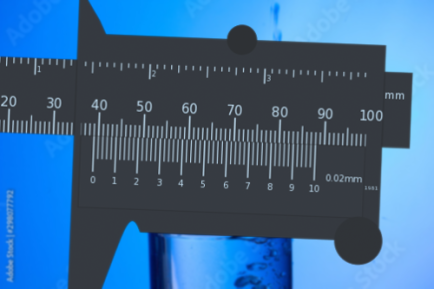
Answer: {"value": 39.0, "unit": "mm"}
